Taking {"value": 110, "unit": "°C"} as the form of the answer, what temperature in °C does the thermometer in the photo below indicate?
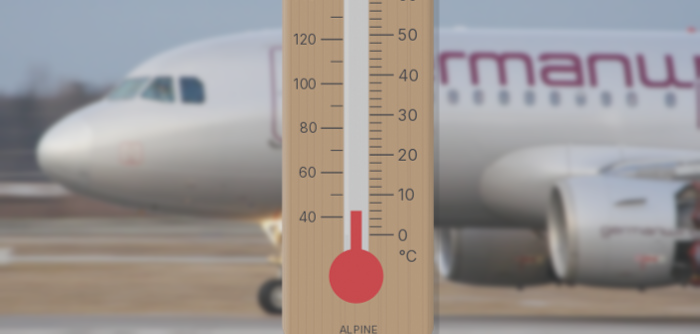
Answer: {"value": 6, "unit": "°C"}
